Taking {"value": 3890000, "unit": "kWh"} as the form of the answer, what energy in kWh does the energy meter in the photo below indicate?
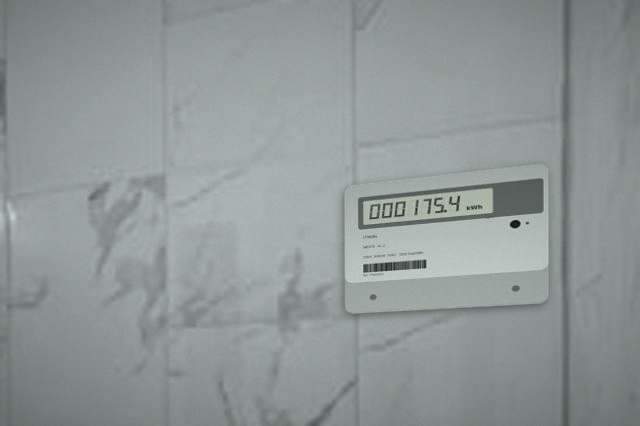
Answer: {"value": 175.4, "unit": "kWh"}
